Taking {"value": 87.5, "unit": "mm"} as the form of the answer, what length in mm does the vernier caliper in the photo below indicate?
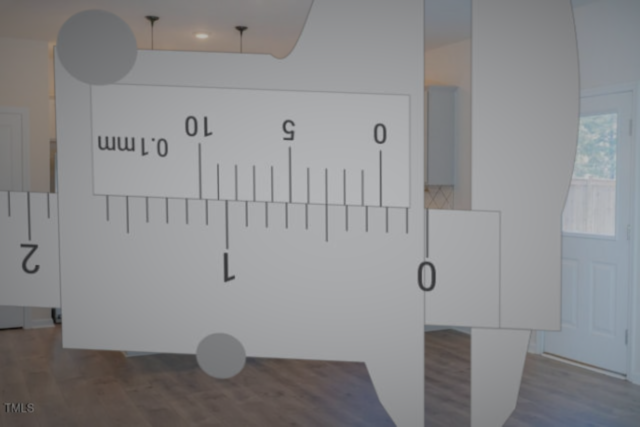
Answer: {"value": 2.3, "unit": "mm"}
